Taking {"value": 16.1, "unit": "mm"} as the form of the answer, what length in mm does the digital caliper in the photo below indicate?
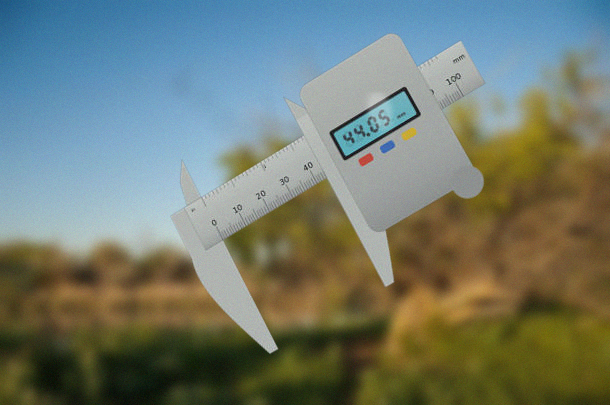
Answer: {"value": 44.05, "unit": "mm"}
